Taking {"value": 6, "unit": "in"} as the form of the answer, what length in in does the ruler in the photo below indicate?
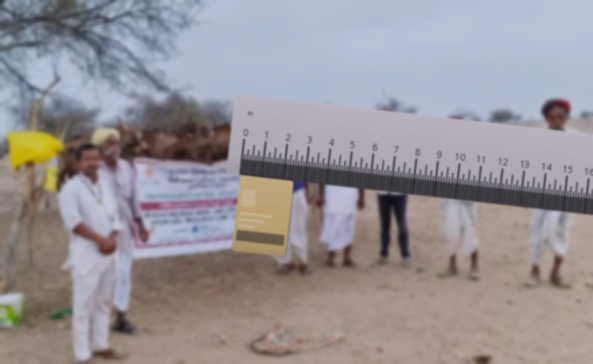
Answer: {"value": 2.5, "unit": "in"}
